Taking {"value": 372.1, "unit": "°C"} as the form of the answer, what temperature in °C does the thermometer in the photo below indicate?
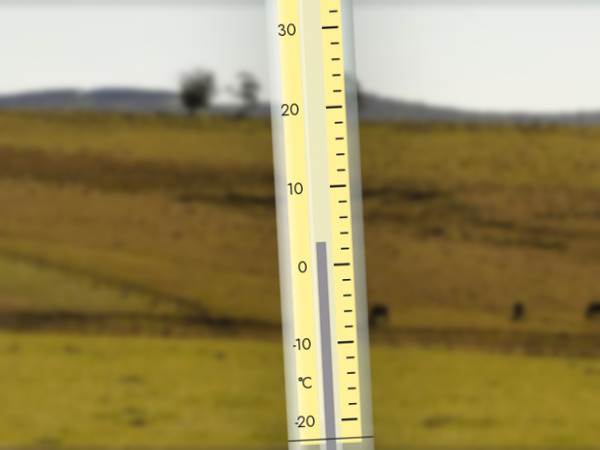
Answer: {"value": 3, "unit": "°C"}
